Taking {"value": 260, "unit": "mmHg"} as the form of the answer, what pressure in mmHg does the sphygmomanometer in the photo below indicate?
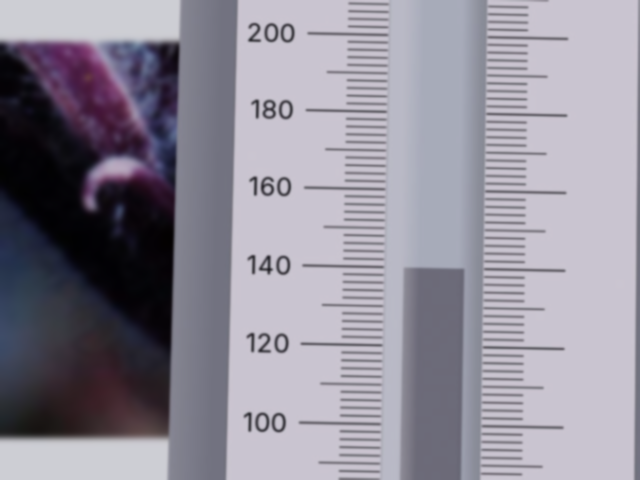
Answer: {"value": 140, "unit": "mmHg"}
